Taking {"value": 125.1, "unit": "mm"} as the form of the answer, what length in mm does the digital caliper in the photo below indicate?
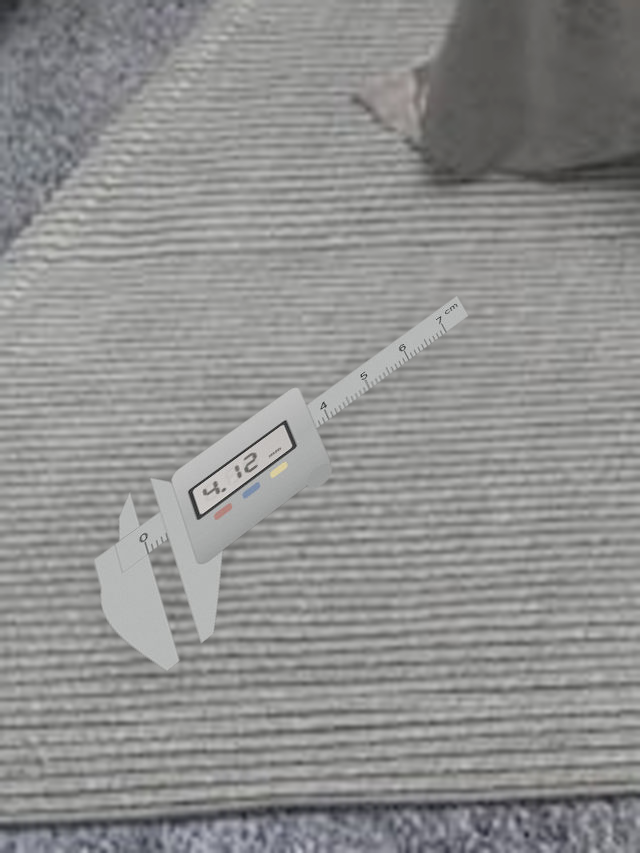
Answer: {"value": 4.12, "unit": "mm"}
